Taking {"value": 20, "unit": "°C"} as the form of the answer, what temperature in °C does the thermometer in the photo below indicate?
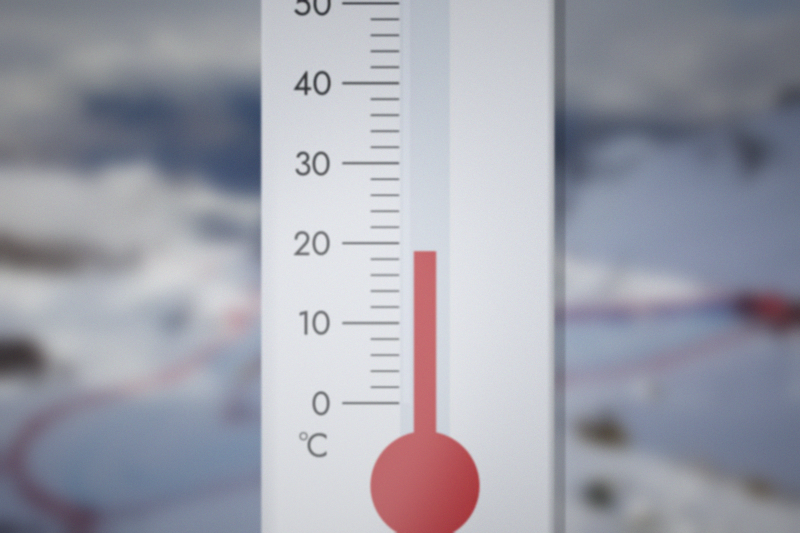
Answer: {"value": 19, "unit": "°C"}
